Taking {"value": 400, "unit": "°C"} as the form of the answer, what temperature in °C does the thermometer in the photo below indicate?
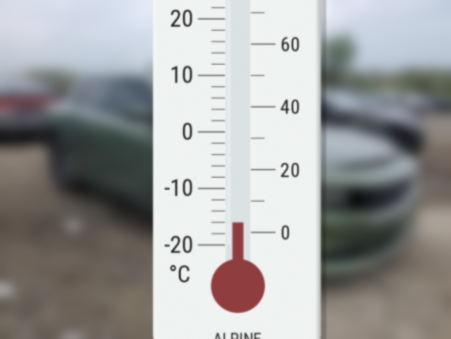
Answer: {"value": -16, "unit": "°C"}
